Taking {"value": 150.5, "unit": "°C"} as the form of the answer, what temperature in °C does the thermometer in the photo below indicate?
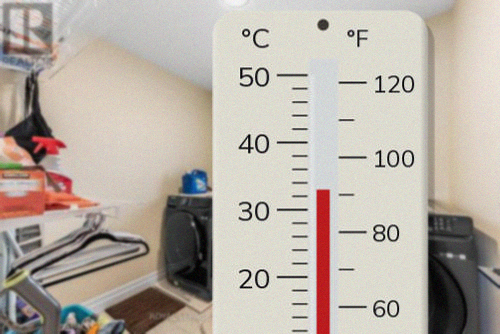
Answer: {"value": 33, "unit": "°C"}
